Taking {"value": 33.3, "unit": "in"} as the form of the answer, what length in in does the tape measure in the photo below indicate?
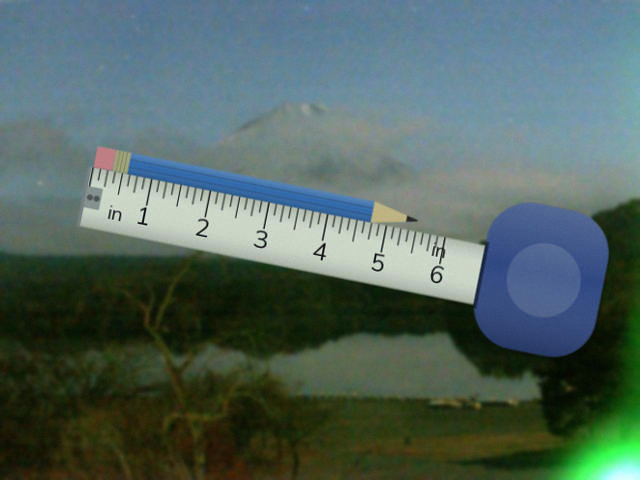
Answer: {"value": 5.5, "unit": "in"}
